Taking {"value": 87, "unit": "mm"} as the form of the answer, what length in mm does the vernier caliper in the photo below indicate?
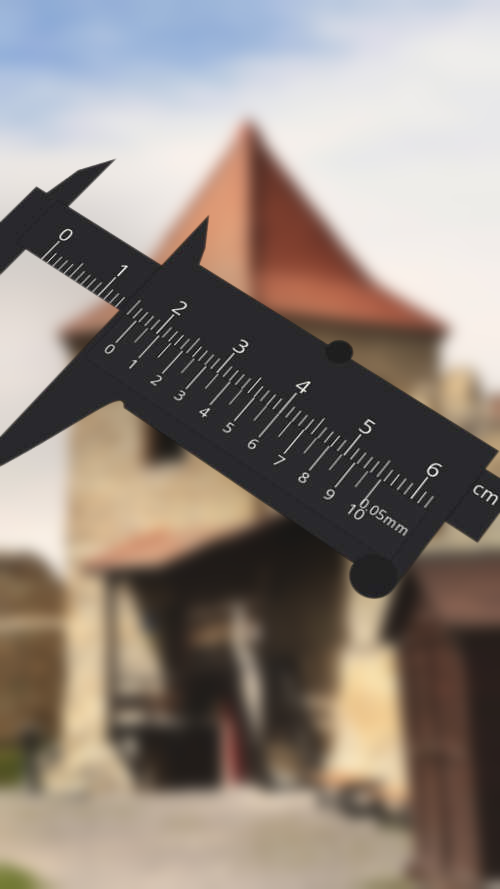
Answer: {"value": 16.6, "unit": "mm"}
